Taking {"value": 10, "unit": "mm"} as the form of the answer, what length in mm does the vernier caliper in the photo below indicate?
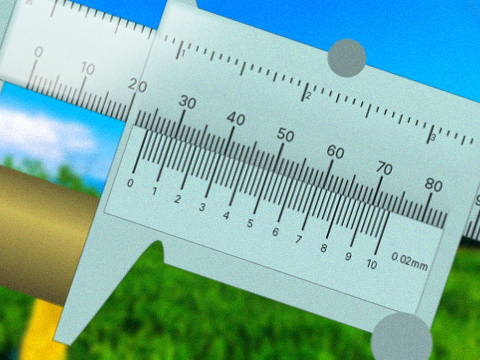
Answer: {"value": 24.5, "unit": "mm"}
